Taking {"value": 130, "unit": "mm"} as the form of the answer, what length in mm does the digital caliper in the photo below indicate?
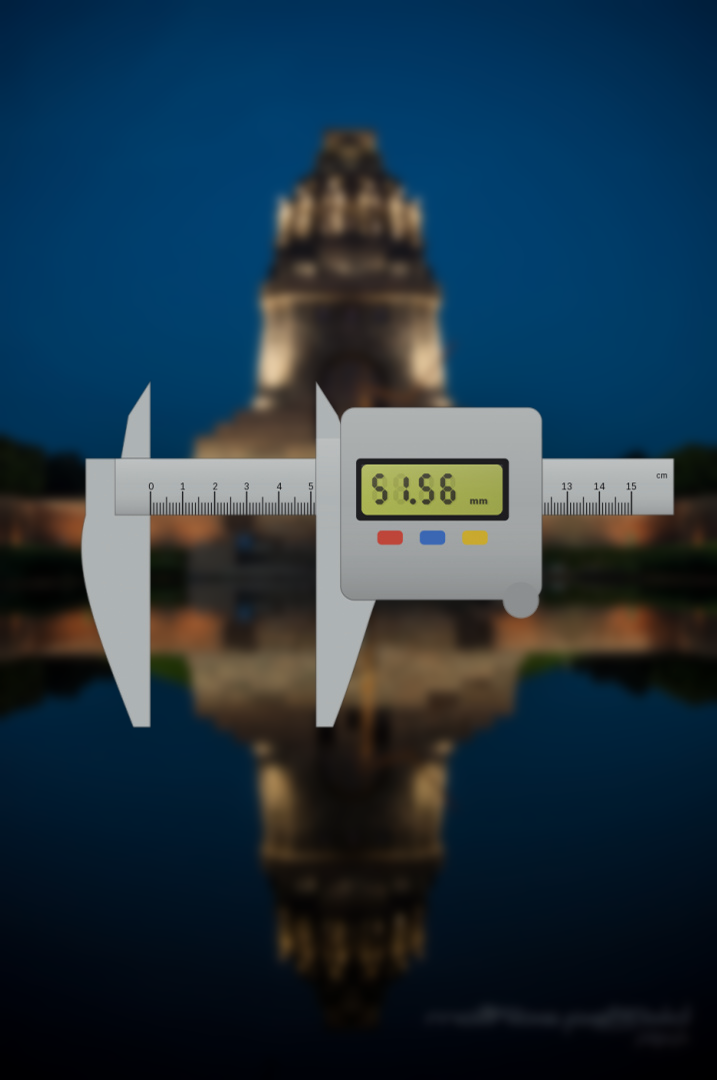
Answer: {"value": 51.56, "unit": "mm"}
